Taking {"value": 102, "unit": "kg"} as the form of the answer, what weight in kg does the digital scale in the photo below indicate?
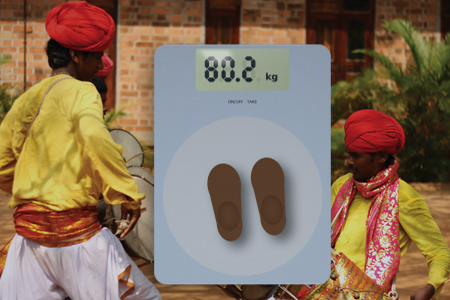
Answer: {"value": 80.2, "unit": "kg"}
